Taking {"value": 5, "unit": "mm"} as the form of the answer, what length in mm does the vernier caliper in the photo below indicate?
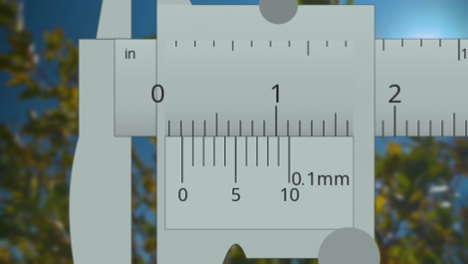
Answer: {"value": 2.1, "unit": "mm"}
